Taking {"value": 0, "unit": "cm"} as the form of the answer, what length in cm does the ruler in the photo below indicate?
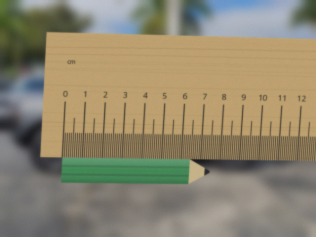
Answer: {"value": 7.5, "unit": "cm"}
